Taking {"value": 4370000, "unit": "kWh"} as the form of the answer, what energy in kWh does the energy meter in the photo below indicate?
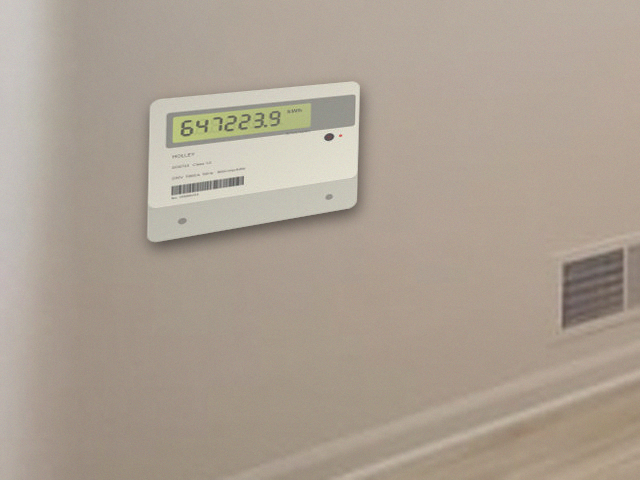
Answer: {"value": 647223.9, "unit": "kWh"}
